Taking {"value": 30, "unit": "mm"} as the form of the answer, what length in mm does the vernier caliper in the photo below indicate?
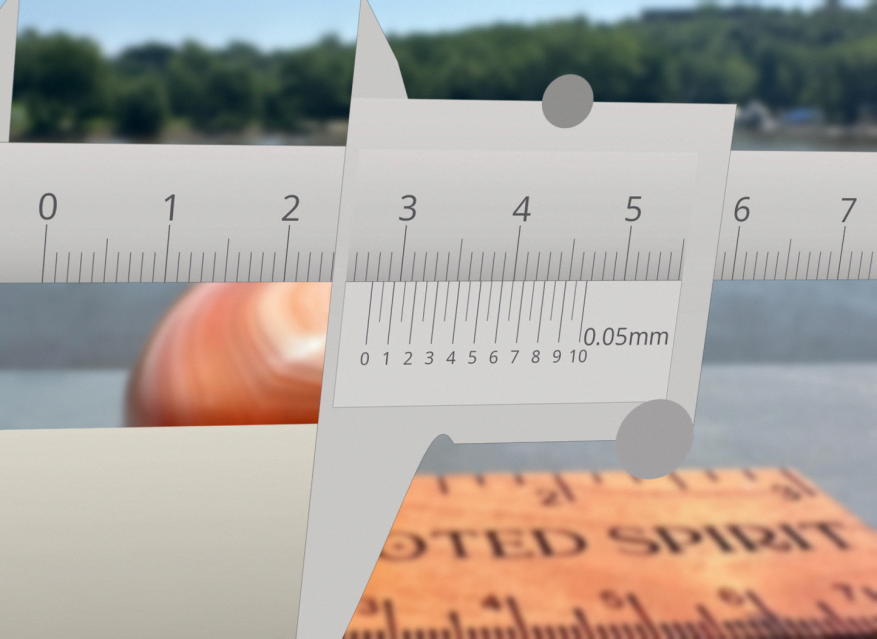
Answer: {"value": 27.6, "unit": "mm"}
